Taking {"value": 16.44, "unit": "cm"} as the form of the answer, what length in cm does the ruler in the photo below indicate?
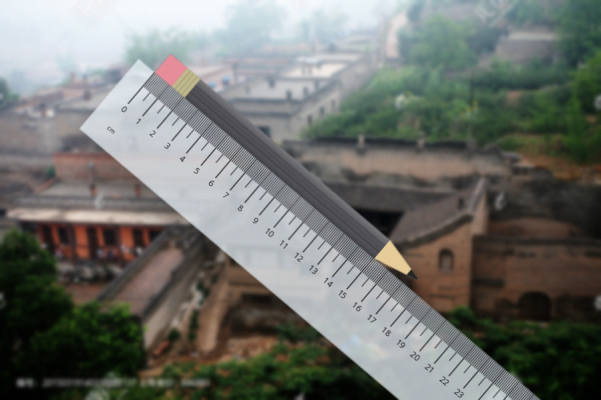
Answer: {"value": 17.5, "unit": "cm"}
